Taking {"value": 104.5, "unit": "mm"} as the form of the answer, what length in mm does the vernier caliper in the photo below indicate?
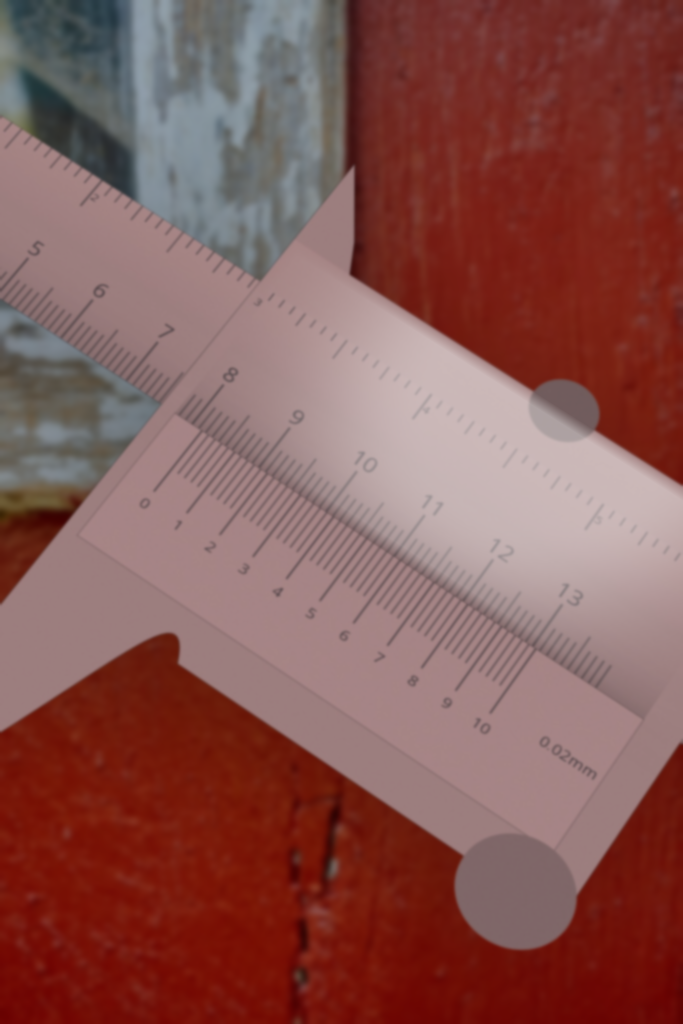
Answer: {"value": 81.5, "unit": "mm"}
